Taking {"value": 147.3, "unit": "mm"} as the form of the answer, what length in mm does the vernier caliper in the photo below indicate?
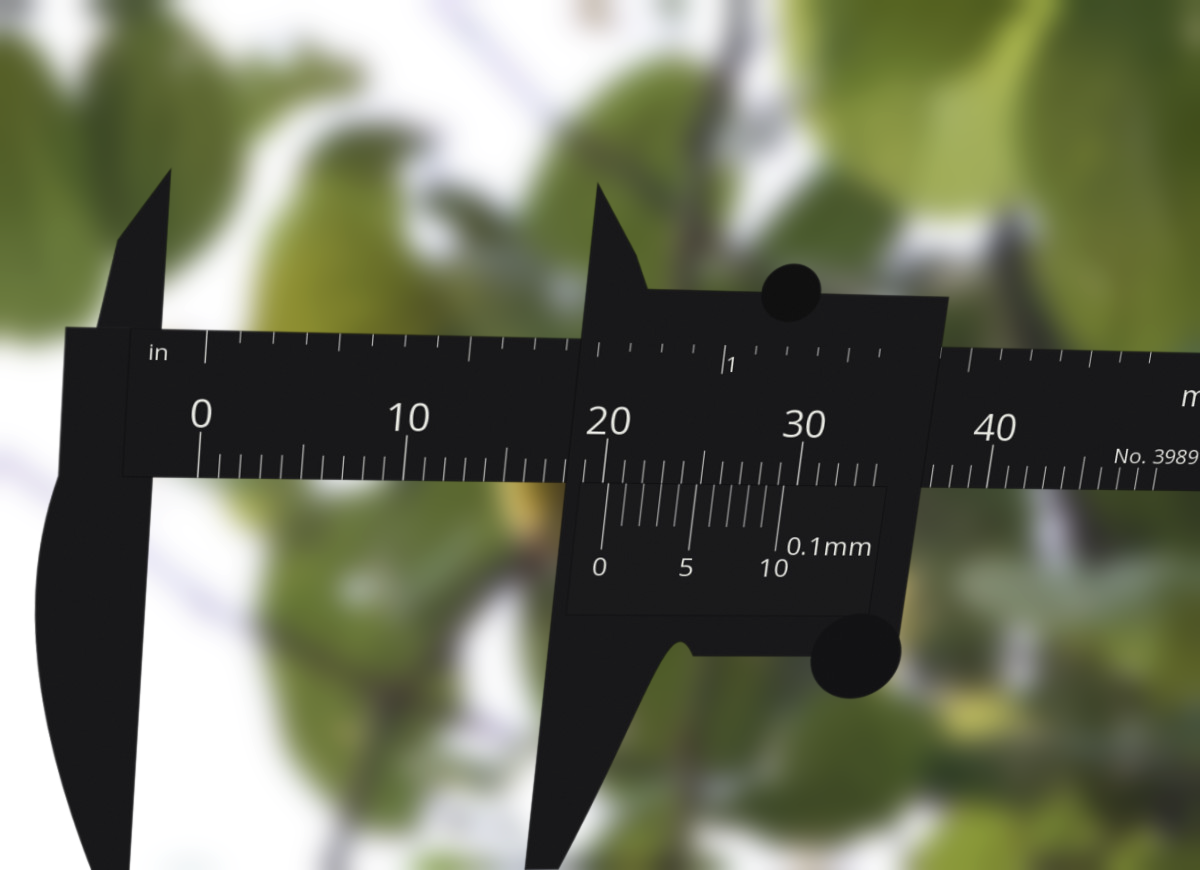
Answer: {"value": 20.3, "unit": "mm"}
